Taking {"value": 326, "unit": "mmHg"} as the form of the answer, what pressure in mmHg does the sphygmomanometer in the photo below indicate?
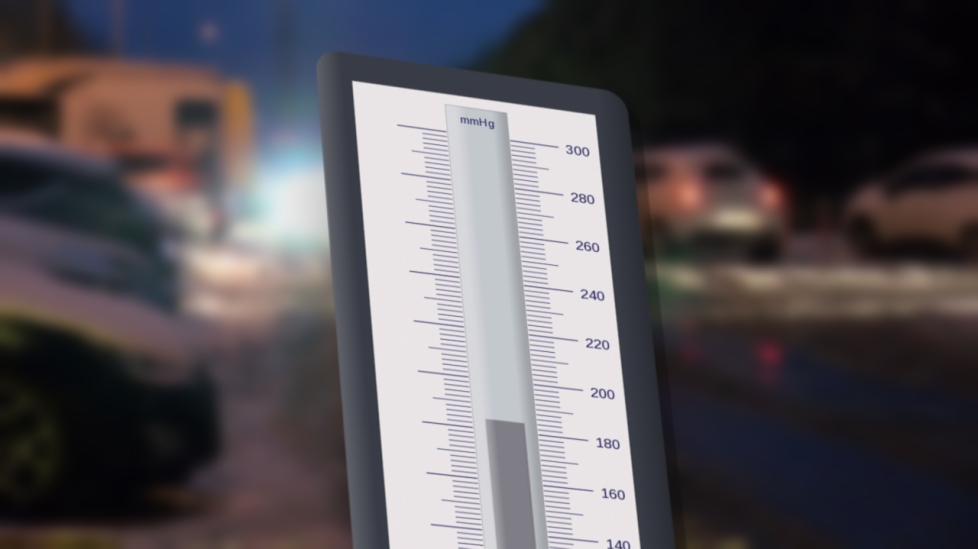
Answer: {"value": 184, "unit": "mmHg"}
